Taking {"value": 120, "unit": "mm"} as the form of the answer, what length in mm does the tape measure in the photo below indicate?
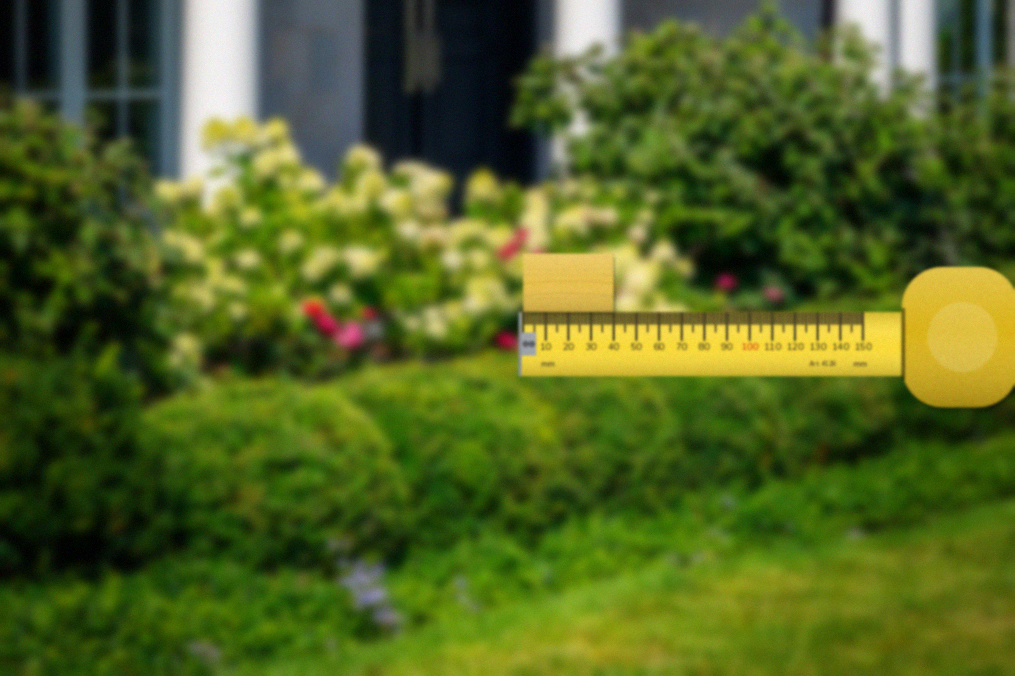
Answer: {"value": 40, "unit": "mm"}
